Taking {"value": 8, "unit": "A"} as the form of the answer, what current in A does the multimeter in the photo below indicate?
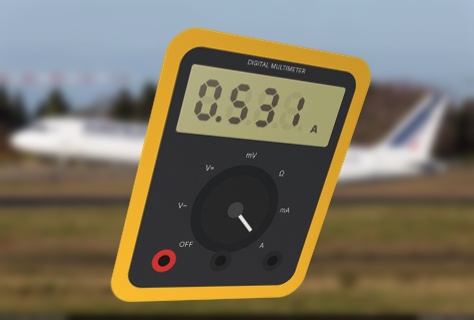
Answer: {"value": 0.531, "unit": "A"}
